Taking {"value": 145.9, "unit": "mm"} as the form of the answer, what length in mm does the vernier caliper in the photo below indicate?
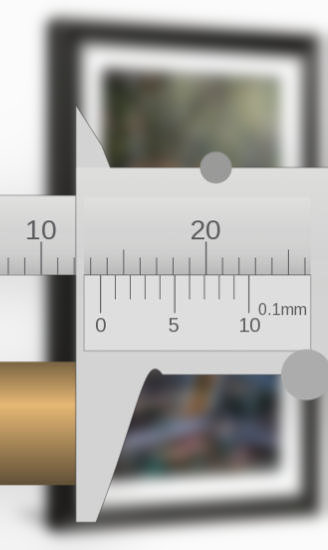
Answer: {"value": 13.6, "unit": "mm"}
